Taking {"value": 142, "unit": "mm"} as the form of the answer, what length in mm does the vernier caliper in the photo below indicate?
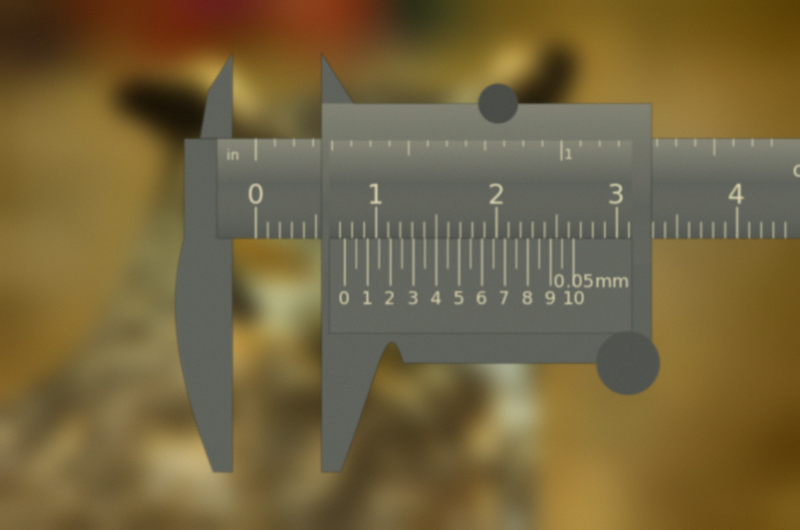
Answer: {"value": 7.4, "unit": "mm"}
